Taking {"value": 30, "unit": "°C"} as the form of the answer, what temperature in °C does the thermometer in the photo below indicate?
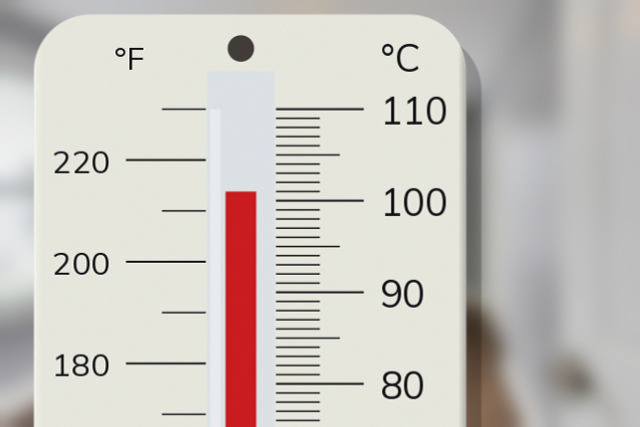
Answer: {"value": 101, "unit": "°C"}
